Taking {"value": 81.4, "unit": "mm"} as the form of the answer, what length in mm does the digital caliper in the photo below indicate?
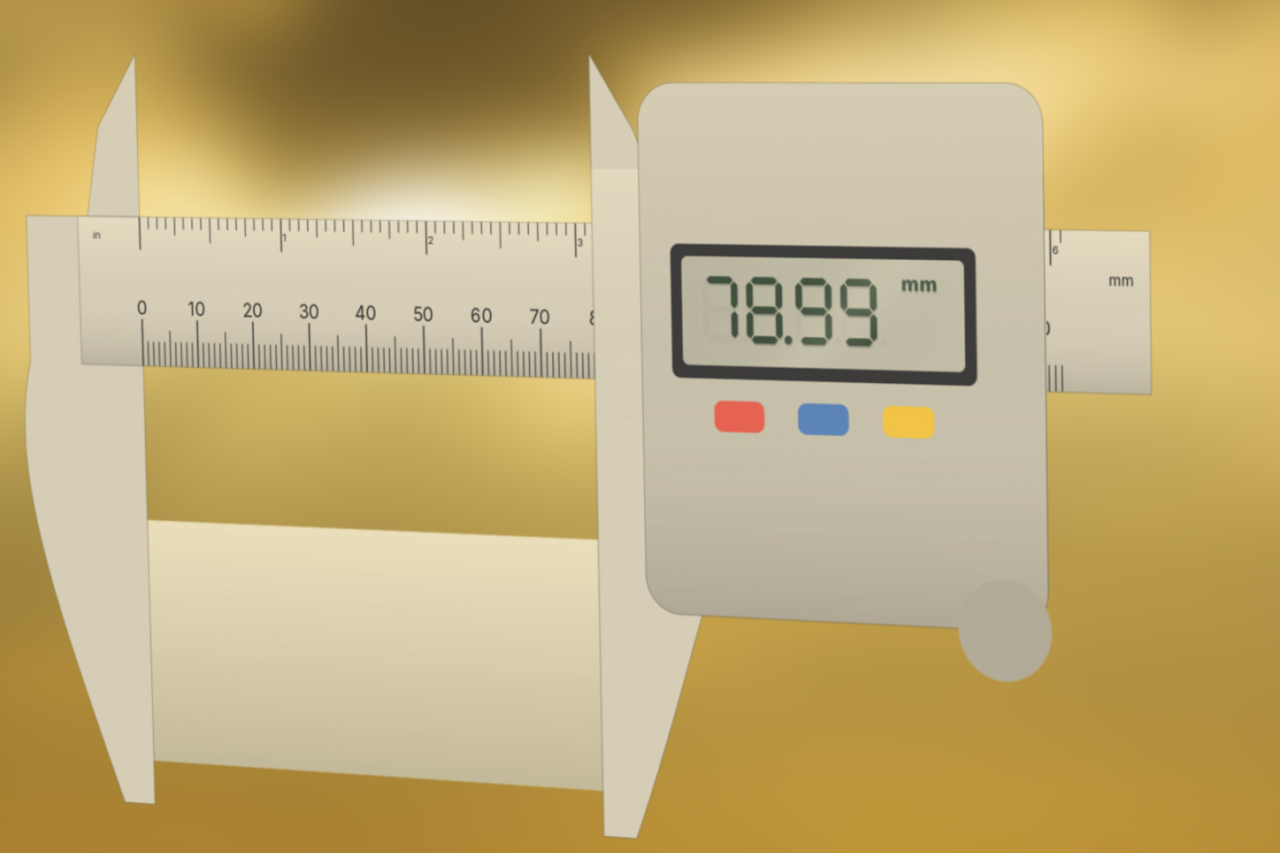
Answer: {"value": 78.99, "unit": "mm"}
